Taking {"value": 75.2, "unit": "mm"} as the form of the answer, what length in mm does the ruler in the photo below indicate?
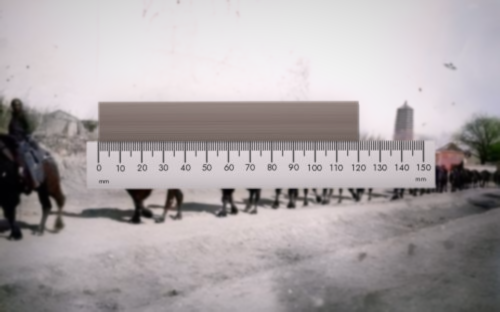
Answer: {"value": 120, "unit": "mm"}
